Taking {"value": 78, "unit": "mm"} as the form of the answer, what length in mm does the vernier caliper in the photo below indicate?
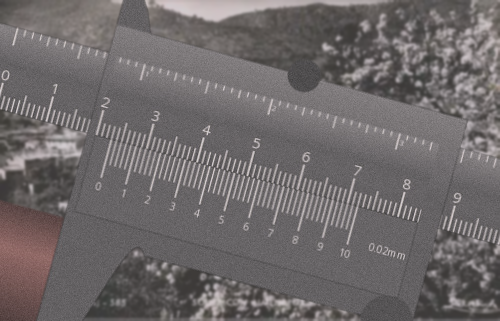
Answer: {"value": 23.0, "unit": "mm"}
